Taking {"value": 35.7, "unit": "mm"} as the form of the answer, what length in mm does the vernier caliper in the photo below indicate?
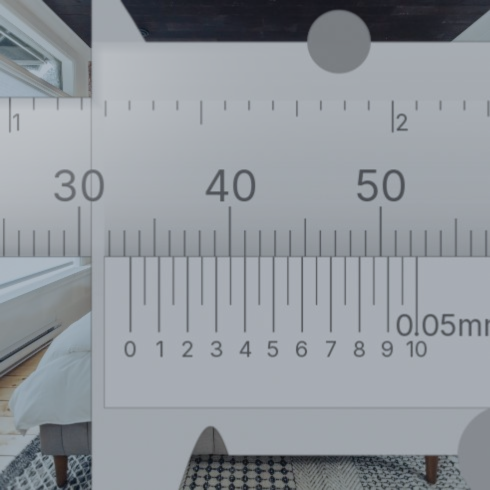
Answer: {"value": 33.4, "unit": "mm"}
